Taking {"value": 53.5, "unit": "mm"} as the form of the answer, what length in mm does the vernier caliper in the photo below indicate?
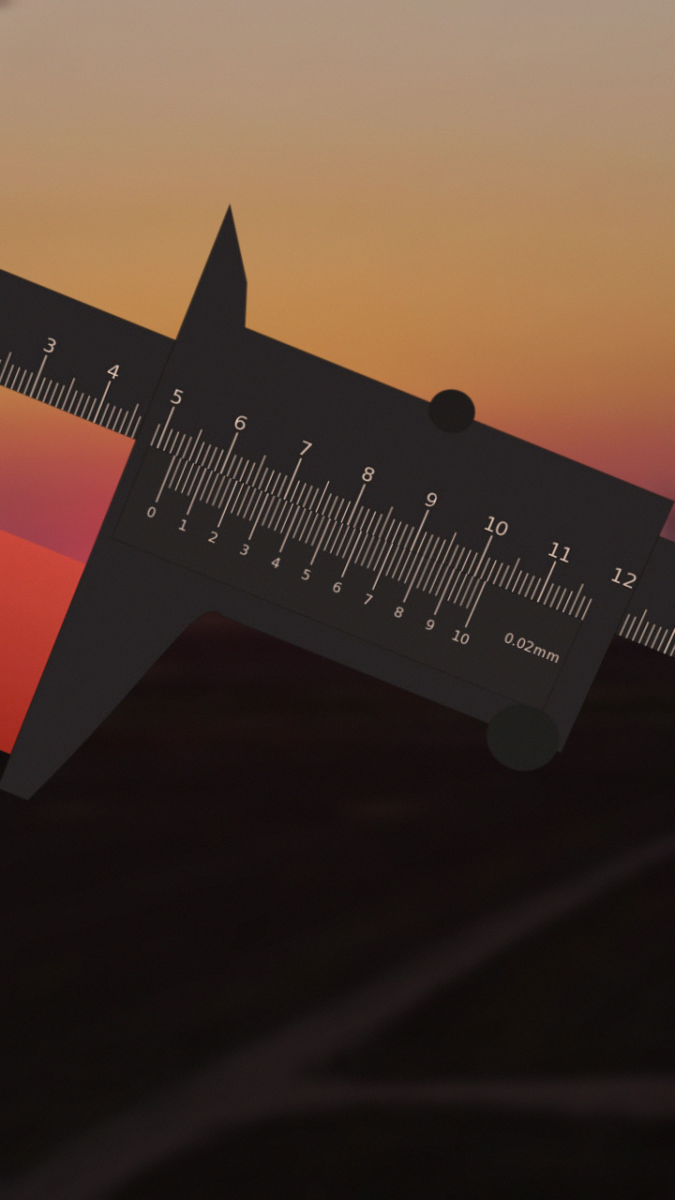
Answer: {"value": 52.8, "unit": "mm"}
